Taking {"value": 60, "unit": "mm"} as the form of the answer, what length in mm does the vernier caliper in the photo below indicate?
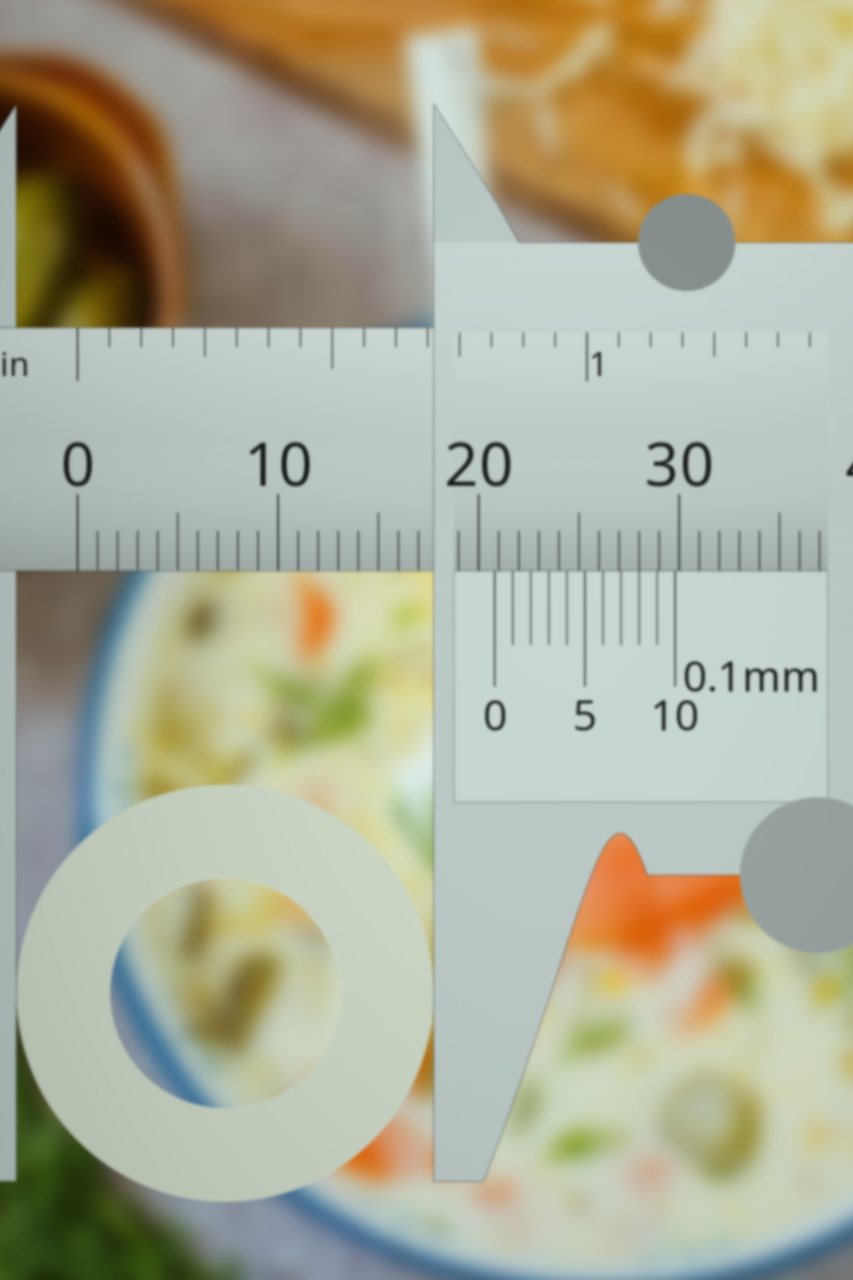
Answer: {"value": 20.8, "unit": "mm"}
